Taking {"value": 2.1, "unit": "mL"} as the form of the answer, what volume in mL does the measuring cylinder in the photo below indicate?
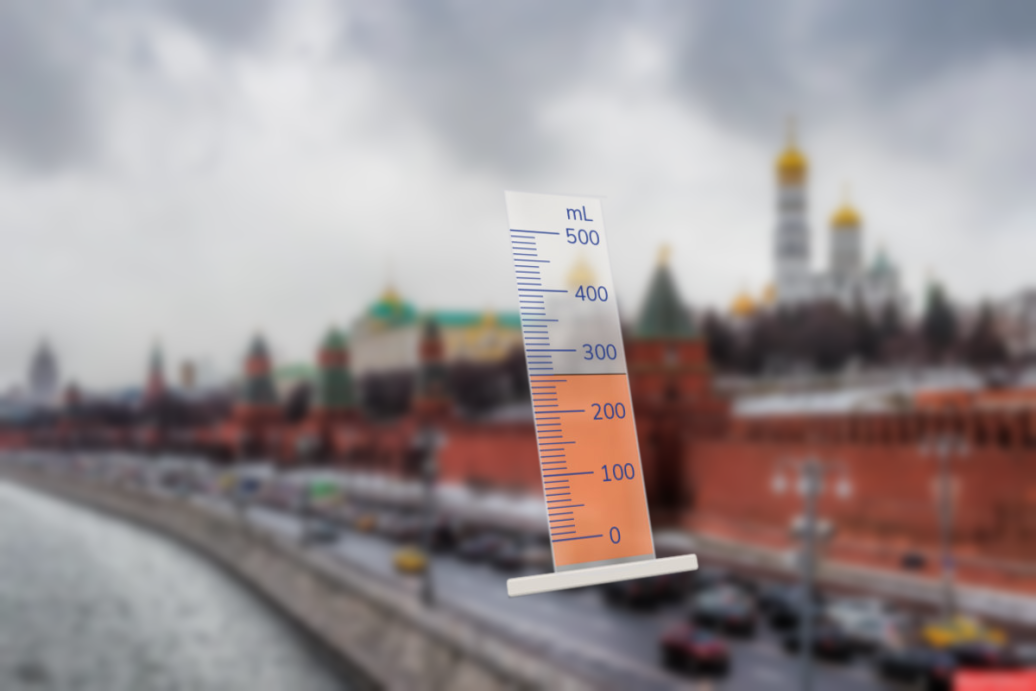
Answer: {"value": 260, "unit": "mL"}
